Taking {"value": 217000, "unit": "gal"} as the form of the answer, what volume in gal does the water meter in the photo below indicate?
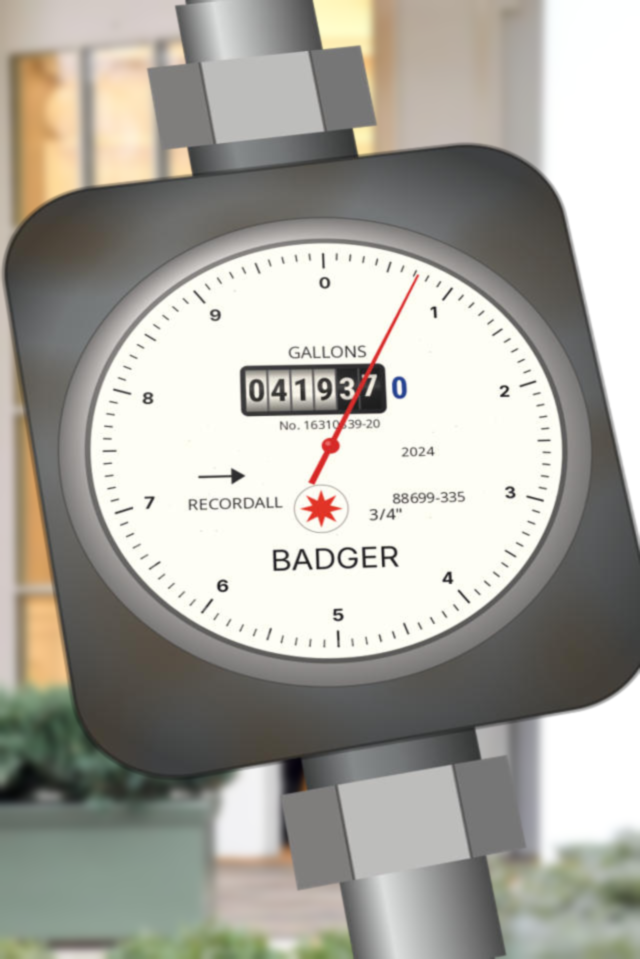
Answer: {"value": 419370.7, "unit": "gal"}
